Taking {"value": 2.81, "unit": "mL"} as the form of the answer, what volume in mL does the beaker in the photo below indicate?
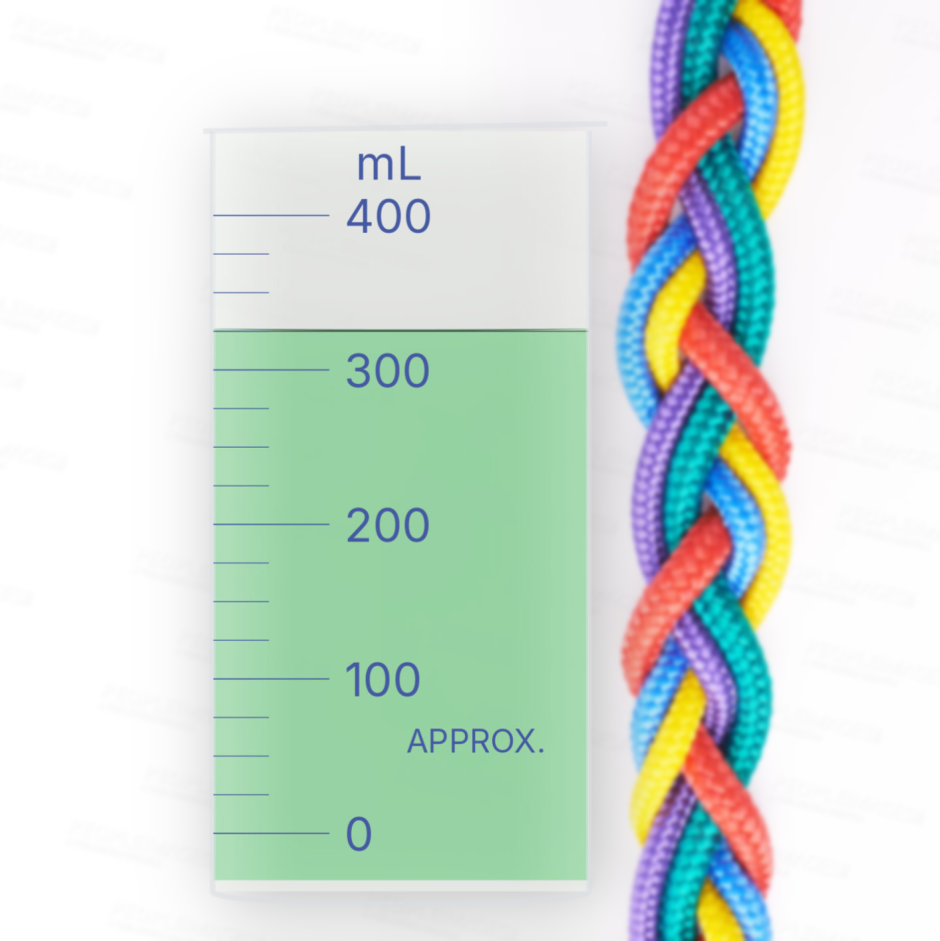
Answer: {"value": 325, "unit": "mL"}
